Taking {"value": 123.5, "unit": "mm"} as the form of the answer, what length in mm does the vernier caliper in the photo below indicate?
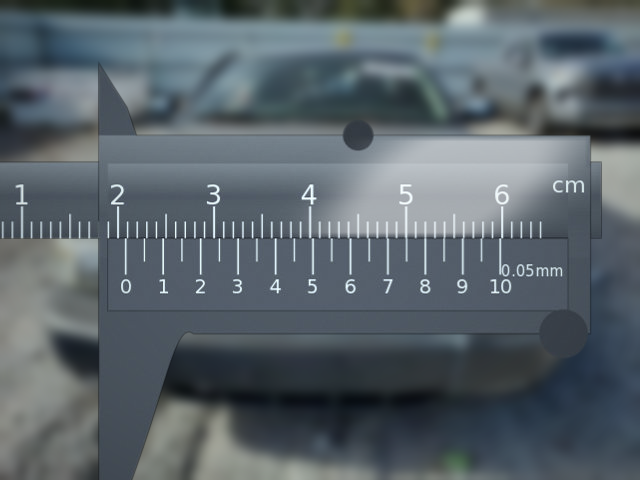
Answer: {"value": 20.8, "unit": "mm"}
